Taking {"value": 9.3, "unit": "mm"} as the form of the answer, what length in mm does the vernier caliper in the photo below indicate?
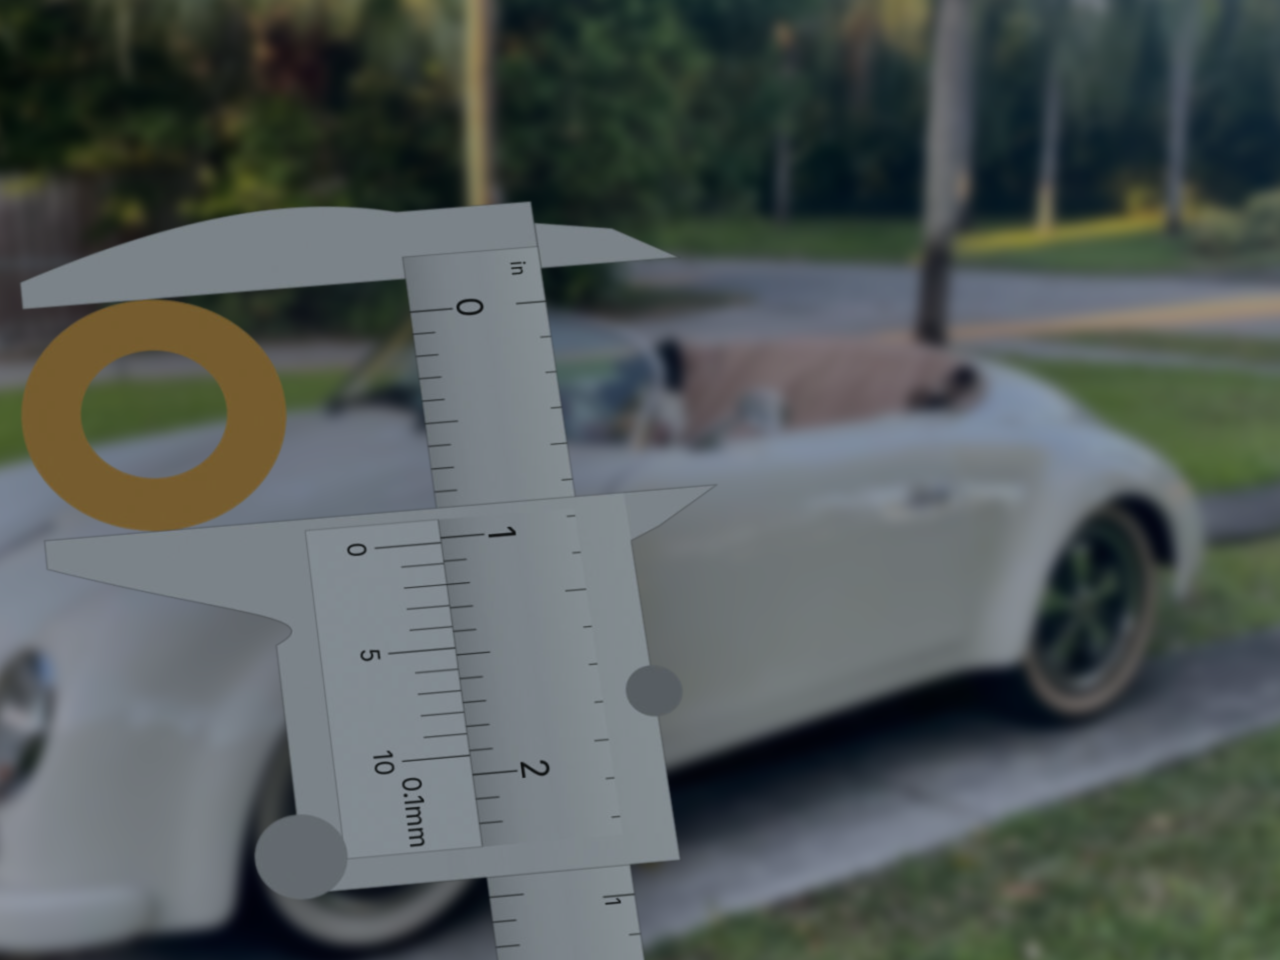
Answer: {"value": 10.2, "unit": "mm"}
